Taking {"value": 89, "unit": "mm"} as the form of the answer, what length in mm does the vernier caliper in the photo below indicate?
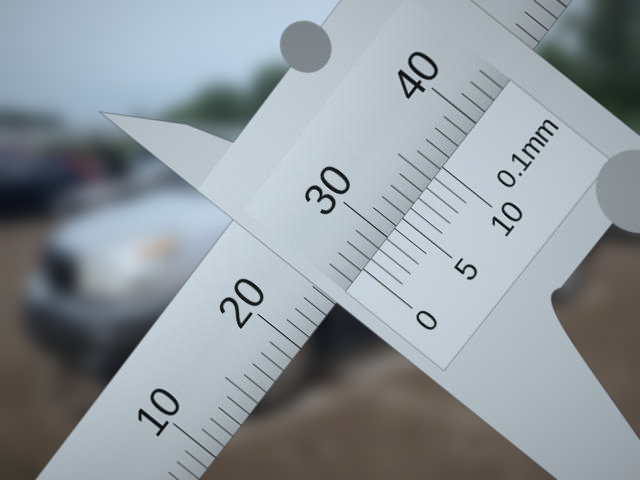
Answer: {"value": 27.2, "unit": "mm"}
